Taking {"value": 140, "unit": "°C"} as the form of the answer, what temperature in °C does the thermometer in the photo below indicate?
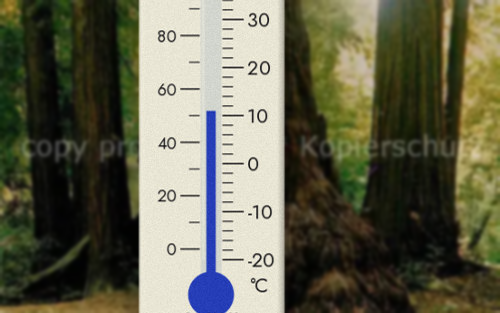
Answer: {"value": 11, "unit": "°C"}
